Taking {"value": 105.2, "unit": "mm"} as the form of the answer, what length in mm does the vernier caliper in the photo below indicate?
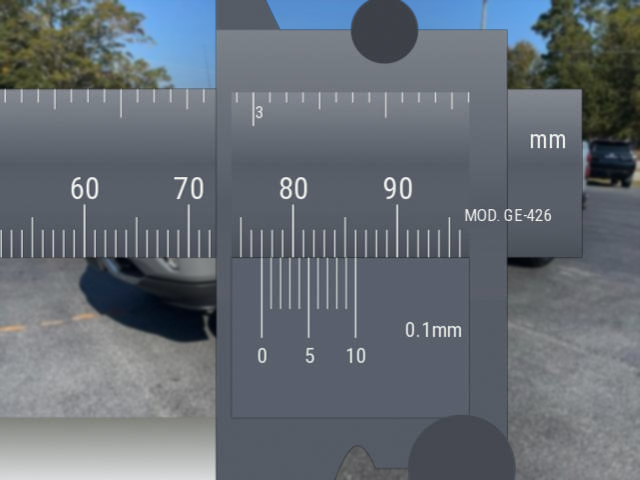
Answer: {"value": 77.0, "unit": "mm"}
